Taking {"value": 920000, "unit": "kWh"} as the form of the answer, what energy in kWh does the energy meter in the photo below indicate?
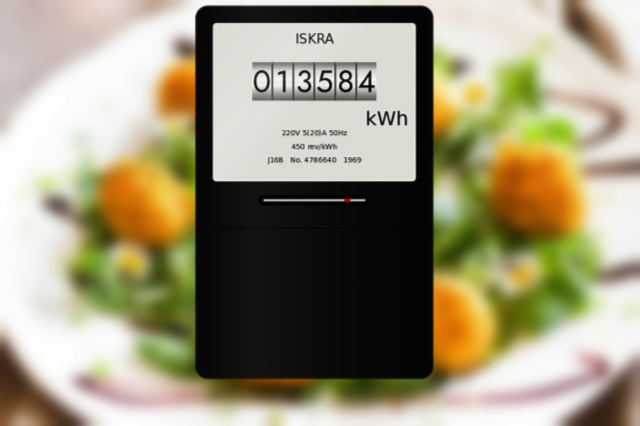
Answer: {"value": 13584, "unit": "kWh"}
